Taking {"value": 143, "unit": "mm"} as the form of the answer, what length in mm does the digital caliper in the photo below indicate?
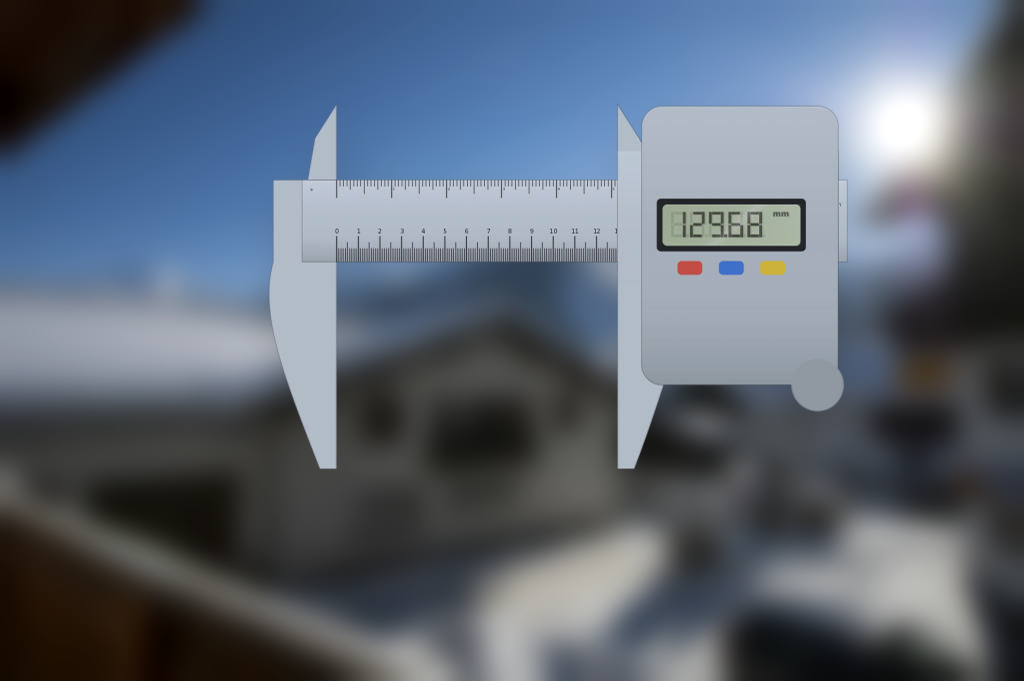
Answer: {"value": 129.68, "unit": "mm"}
